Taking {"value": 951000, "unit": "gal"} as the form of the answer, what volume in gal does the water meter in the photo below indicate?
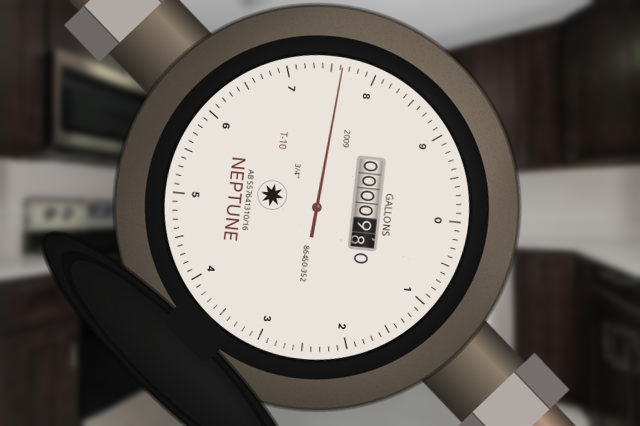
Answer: {"value": 977.6, "unit": "gal"}
